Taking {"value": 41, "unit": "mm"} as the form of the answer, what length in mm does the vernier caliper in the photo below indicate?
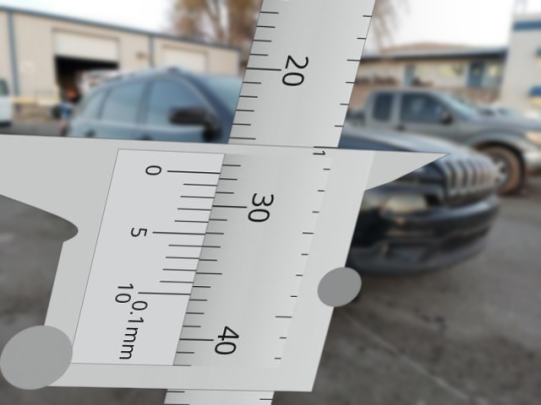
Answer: {"value": 27.6, "unit": "mm"}
